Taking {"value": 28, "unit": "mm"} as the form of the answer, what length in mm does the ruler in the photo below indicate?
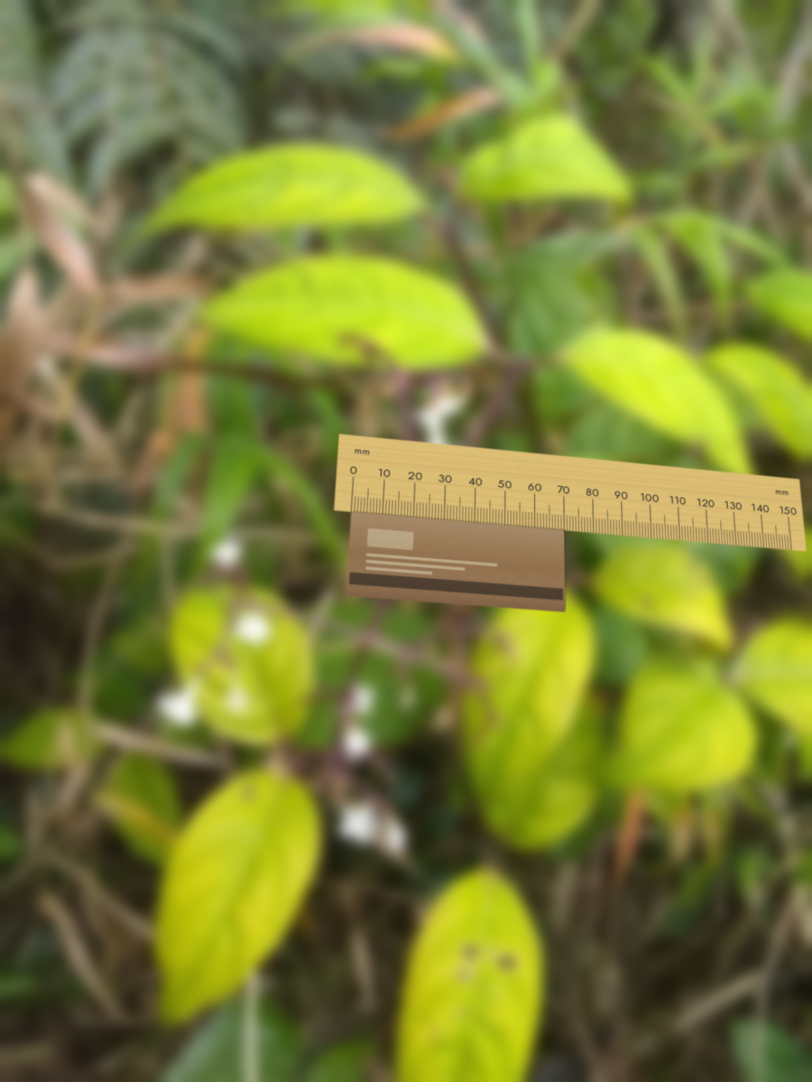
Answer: {"value": 70, "unit": "mm"}
